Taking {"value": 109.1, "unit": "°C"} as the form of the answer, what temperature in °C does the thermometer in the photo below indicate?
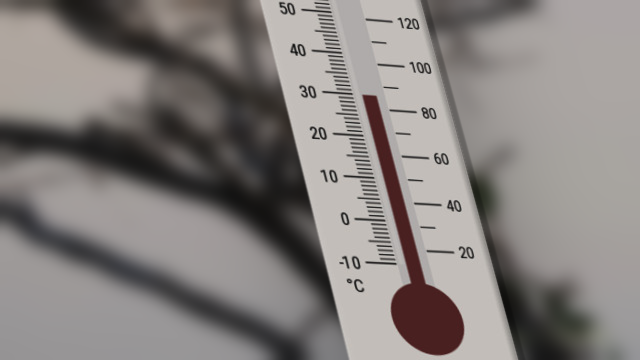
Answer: {"value": 30, "unit": "°C"}
